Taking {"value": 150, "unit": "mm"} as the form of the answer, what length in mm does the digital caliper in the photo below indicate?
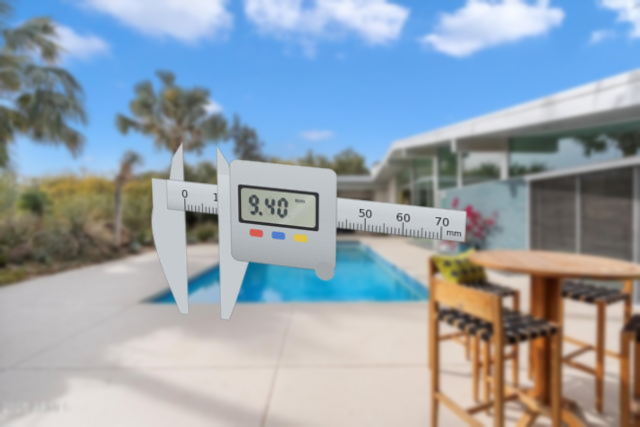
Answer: {"value": 9.40, "unit": "mm"}
